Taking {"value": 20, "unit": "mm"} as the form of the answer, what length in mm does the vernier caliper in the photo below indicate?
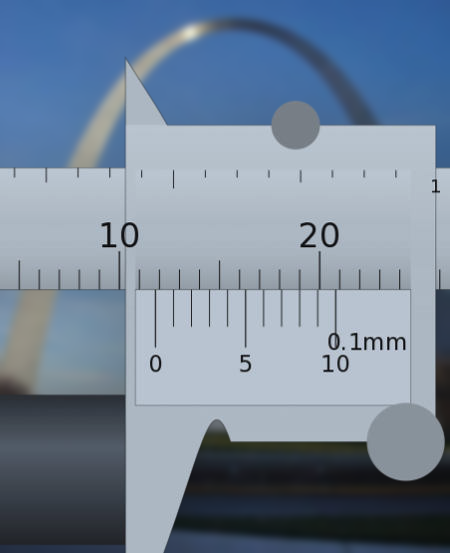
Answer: {"value": 11.8, "unit": "mm"}
